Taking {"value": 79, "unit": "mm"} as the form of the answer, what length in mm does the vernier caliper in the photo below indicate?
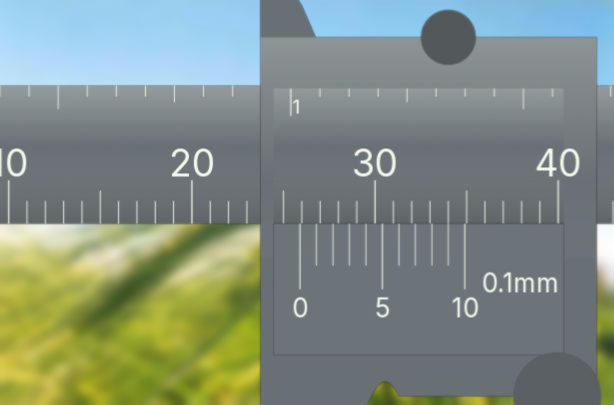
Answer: {"value": 25.9, "unit": "mm"}
